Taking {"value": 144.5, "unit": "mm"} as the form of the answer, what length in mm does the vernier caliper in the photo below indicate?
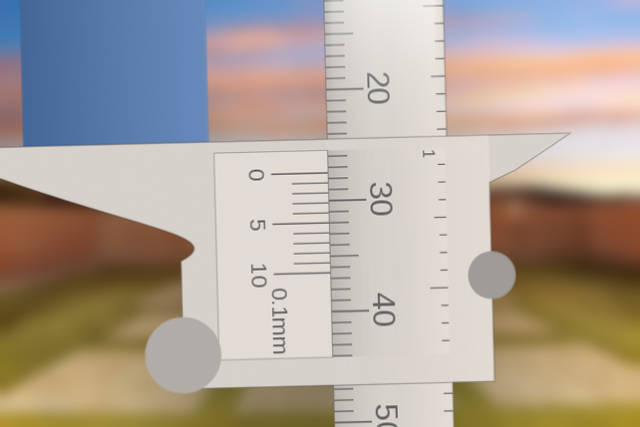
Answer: {"value": 27.5, "unit": "mm"}
